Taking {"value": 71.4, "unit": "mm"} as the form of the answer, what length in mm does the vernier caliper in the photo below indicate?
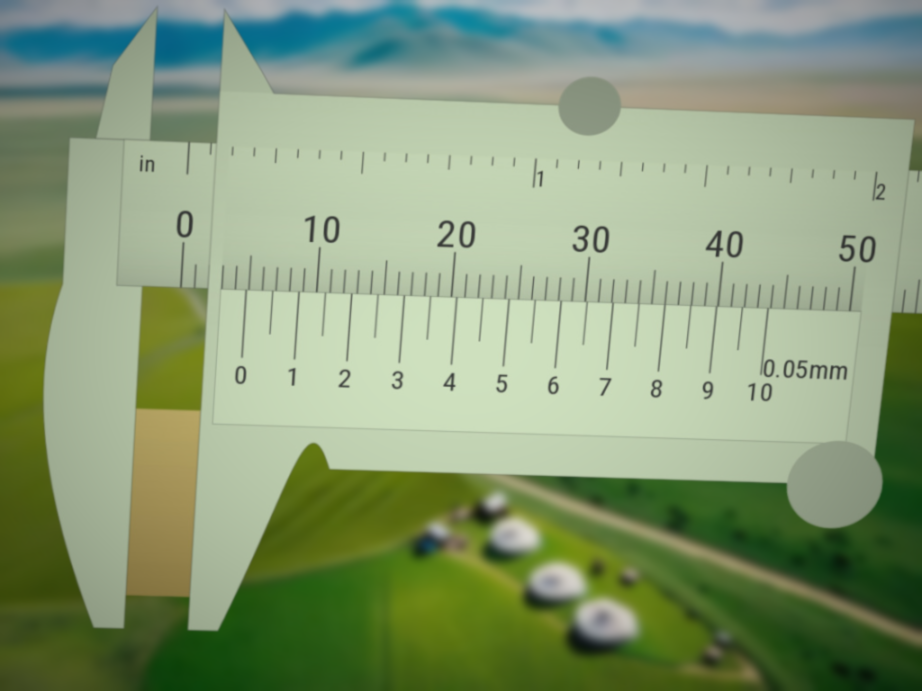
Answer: {"value": 4.8, "unit": "mm"}
